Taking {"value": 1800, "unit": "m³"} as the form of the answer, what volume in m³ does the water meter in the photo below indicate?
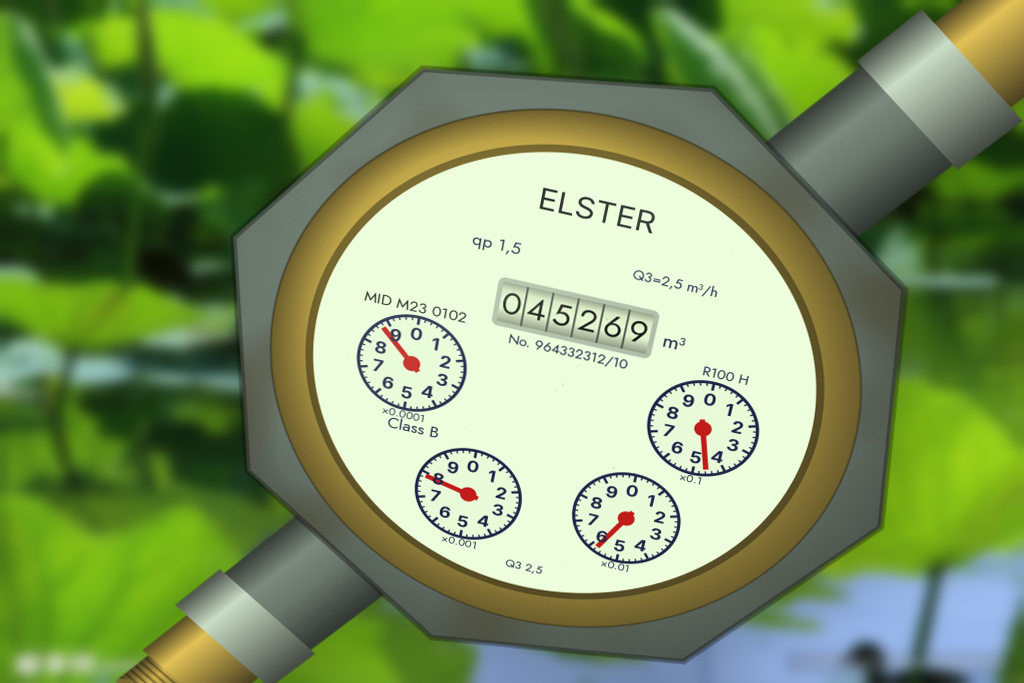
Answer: {"value": 45269.4578, "unit": "m³"}
